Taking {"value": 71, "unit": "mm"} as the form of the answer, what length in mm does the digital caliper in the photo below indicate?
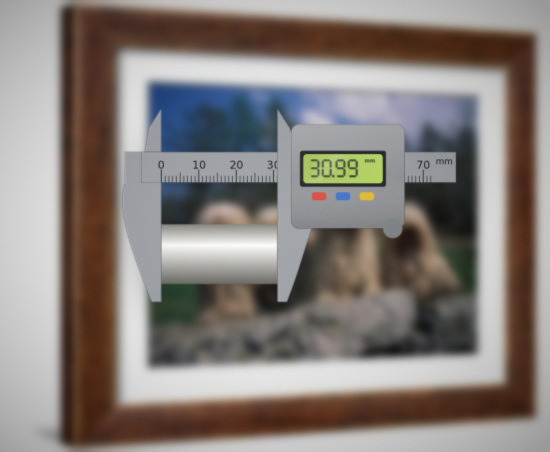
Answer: {"value": 30.99, "unit": "mm"}
